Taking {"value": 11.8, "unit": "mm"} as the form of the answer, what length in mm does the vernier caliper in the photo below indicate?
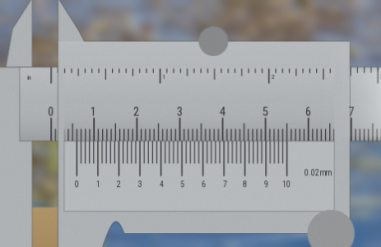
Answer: {"value": 6.0, "unit": "mm"}
